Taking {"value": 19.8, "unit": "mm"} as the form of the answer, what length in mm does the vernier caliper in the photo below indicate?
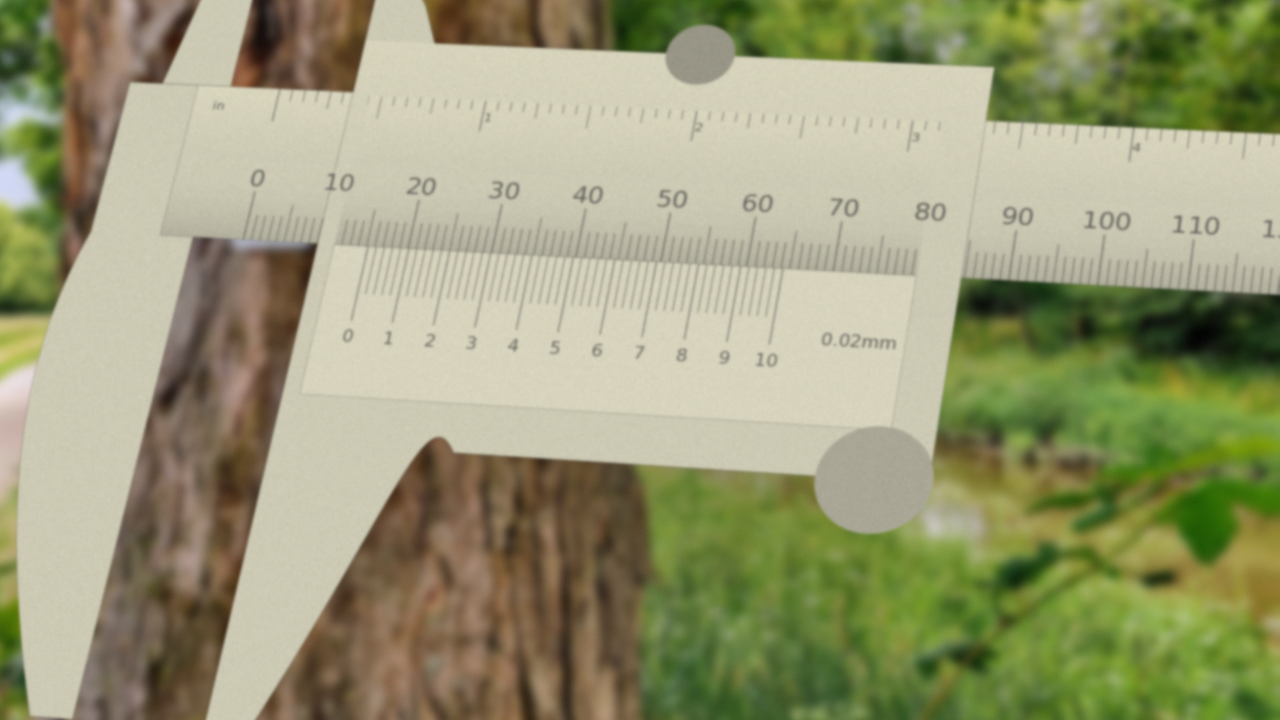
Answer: {"value": 15.2, "unit": "mm"}
